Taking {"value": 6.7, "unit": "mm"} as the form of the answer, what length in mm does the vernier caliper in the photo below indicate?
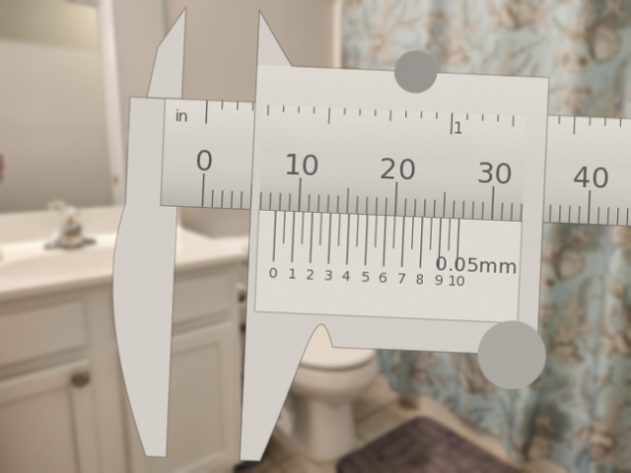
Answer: {"value": 7.6, "unit": "mm"}
